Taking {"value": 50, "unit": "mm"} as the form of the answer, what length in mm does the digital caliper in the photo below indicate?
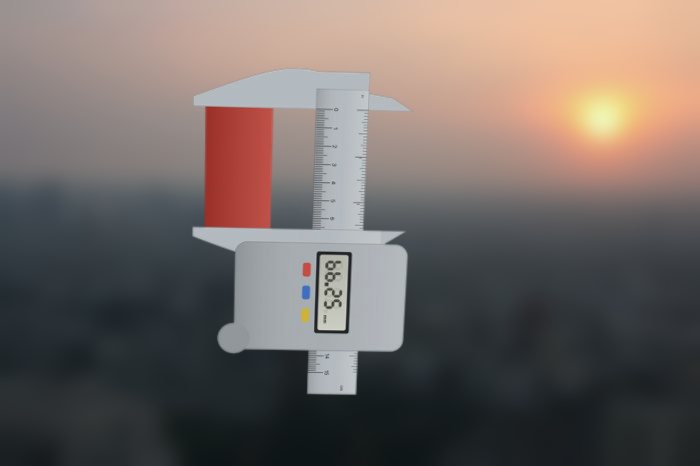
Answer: {"value": 66.25, "unit": "mm"}
